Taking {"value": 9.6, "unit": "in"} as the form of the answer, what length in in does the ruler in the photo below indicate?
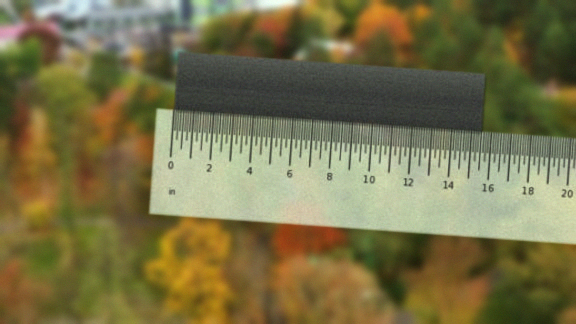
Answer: {"value": 15.5, "unit": "in"}
